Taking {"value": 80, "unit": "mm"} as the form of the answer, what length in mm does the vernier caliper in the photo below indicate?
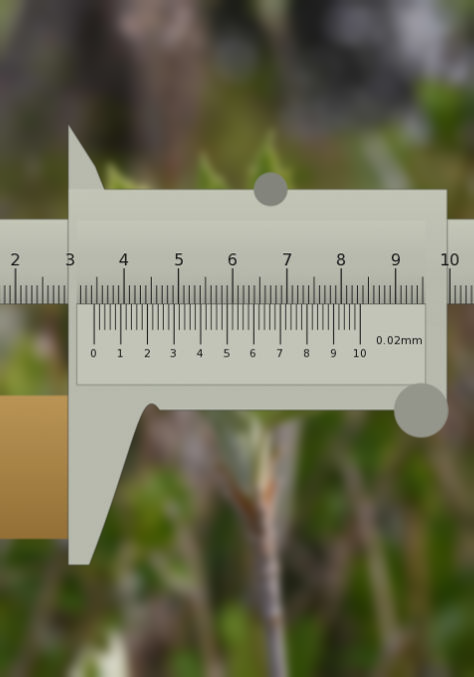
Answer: {"value": 34.5, "unit": "mm"}
